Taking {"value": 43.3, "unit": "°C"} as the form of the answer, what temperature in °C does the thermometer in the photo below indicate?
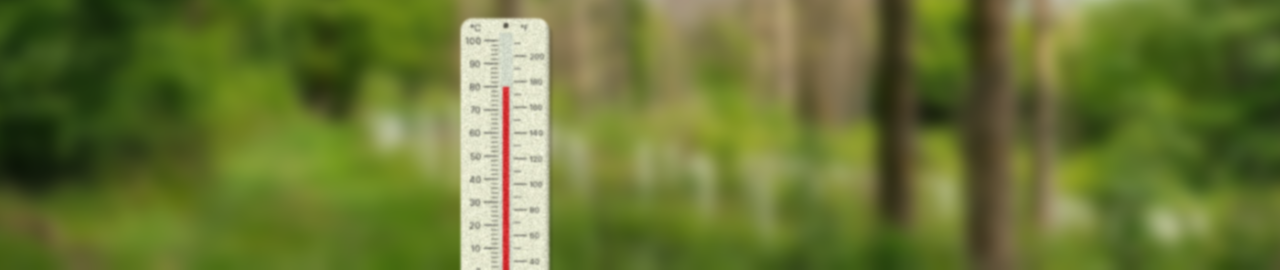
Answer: {"value": 80, "unit": "°C"}
